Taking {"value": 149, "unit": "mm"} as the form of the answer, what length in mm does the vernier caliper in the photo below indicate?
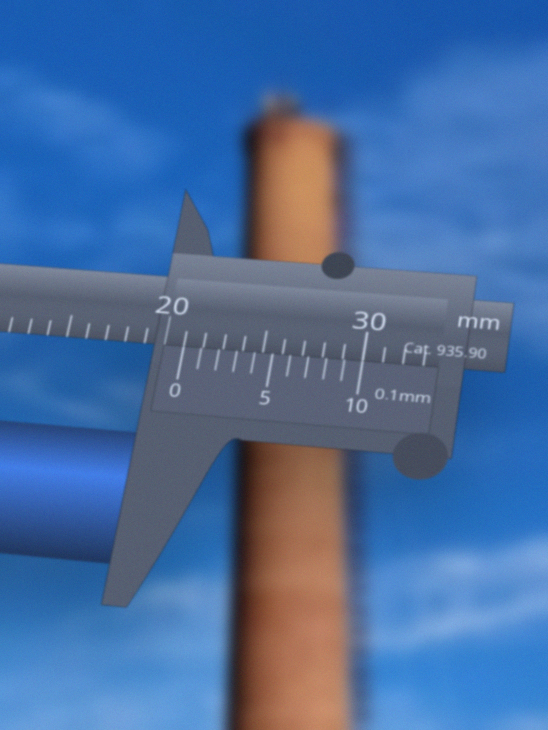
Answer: {"value": 21.0, "unit": "mm"}
